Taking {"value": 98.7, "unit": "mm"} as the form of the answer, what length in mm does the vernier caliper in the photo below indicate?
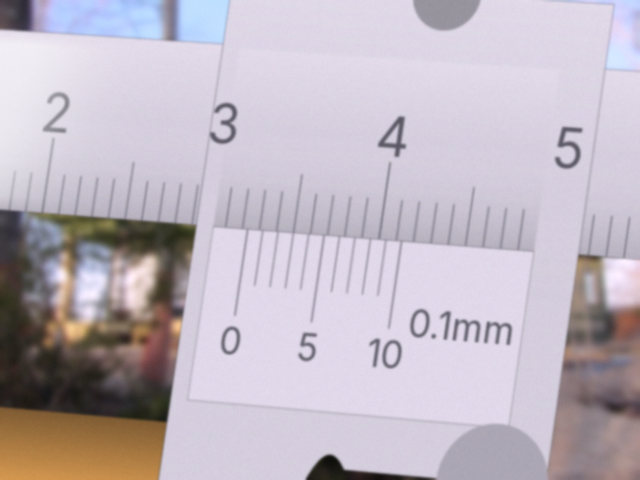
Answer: {"value": 32.3, "unit": "mm"}
